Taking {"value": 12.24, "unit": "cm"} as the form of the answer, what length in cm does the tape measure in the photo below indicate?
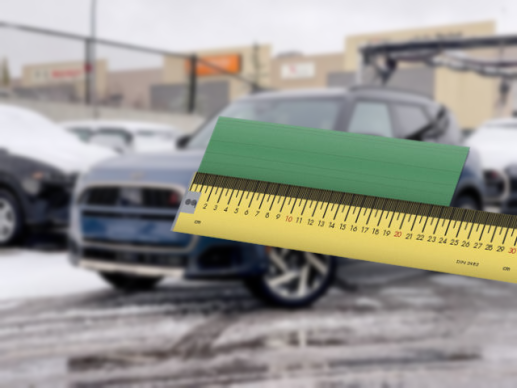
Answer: {"value": 23.5, "unit": "cm"}
